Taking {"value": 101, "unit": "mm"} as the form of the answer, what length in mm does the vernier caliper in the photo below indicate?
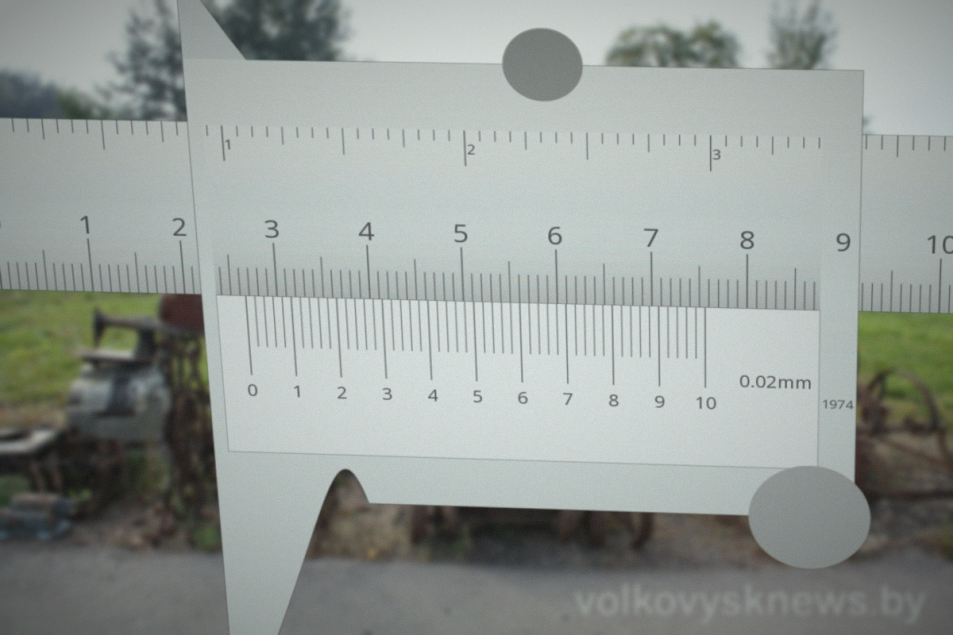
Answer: {"value": 26.6, "unit": "mm"}
